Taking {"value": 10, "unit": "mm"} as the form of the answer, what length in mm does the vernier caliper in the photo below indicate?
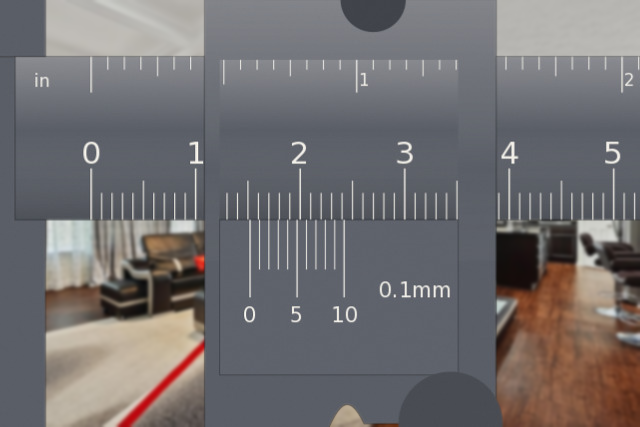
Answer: {"value": 15.2, "unit": "mm"}
